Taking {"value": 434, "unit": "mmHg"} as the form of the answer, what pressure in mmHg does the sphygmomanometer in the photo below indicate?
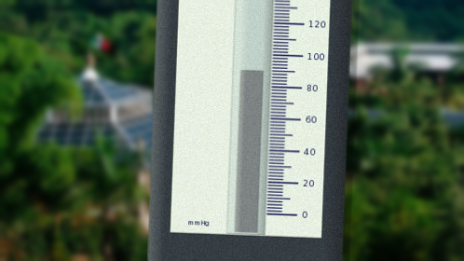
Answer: {"value": 90, "unit": "mmHg"}
